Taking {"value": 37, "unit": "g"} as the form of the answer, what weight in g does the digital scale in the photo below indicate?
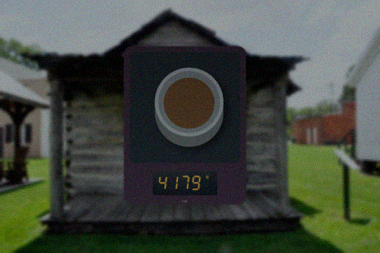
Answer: {"value": 4179, "unit": "g"}
